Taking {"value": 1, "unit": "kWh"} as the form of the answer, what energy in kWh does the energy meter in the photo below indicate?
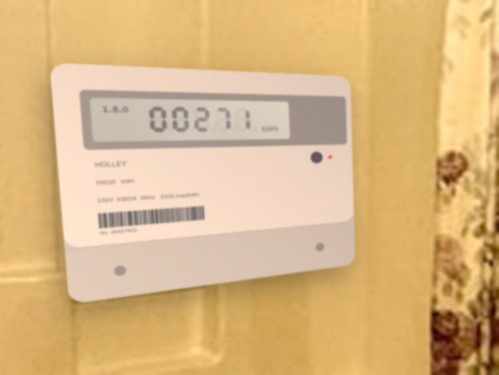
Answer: {"value": 271, "unit": "kWh"}
